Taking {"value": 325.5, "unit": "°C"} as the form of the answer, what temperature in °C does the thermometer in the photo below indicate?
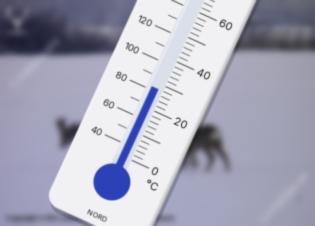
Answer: {"value": 28, "unit": "°C"}
